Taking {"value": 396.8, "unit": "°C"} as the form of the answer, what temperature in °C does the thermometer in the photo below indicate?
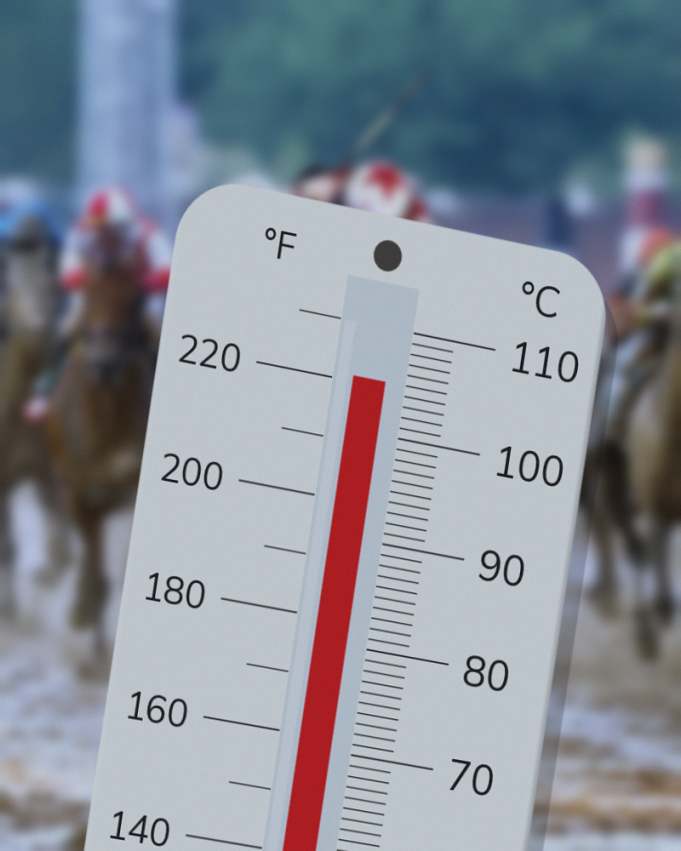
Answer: {"value": 105, "unit": "°C"}
